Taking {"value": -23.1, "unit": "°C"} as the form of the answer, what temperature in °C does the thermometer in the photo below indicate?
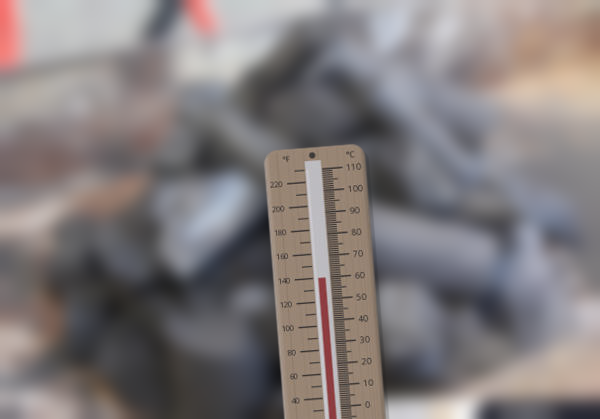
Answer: {"value": 60, "unit": "°C"}
